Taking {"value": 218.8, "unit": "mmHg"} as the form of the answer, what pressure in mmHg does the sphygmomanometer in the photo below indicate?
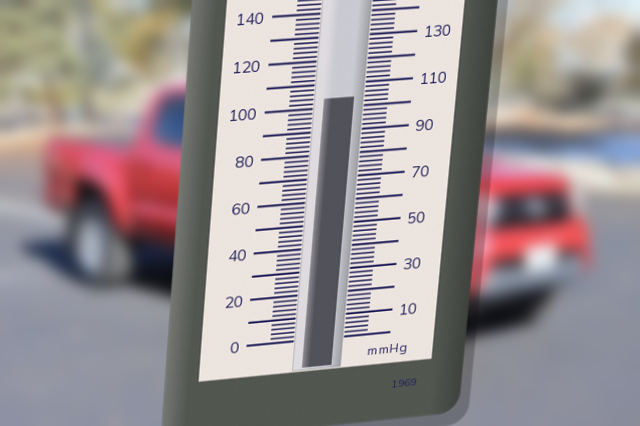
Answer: {"value": 104, "unit": "mmHg"}
